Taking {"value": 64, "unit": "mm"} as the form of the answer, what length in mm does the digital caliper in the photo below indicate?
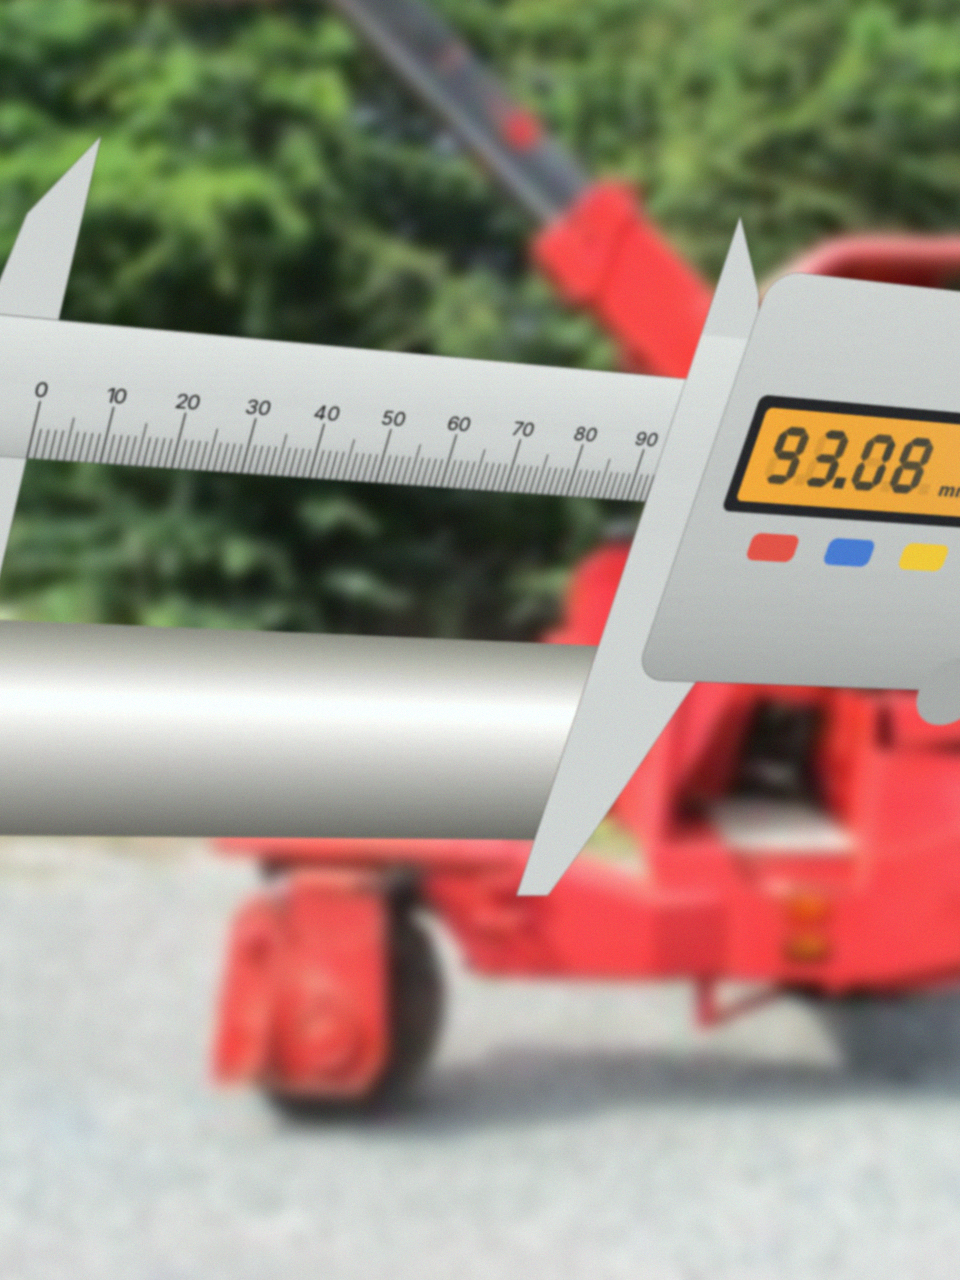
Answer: {"value": 93.08, "unit": "mm"}
